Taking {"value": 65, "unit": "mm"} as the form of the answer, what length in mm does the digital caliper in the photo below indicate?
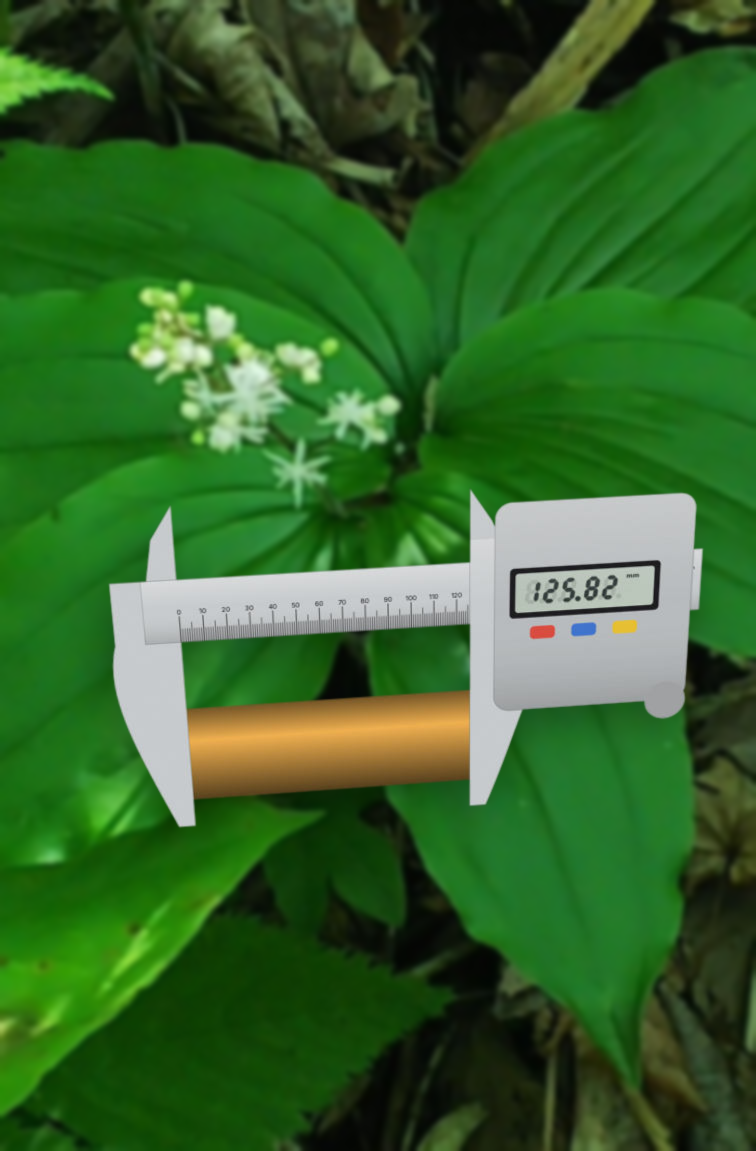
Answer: {"value": 125.82, "unit": "mm"}
